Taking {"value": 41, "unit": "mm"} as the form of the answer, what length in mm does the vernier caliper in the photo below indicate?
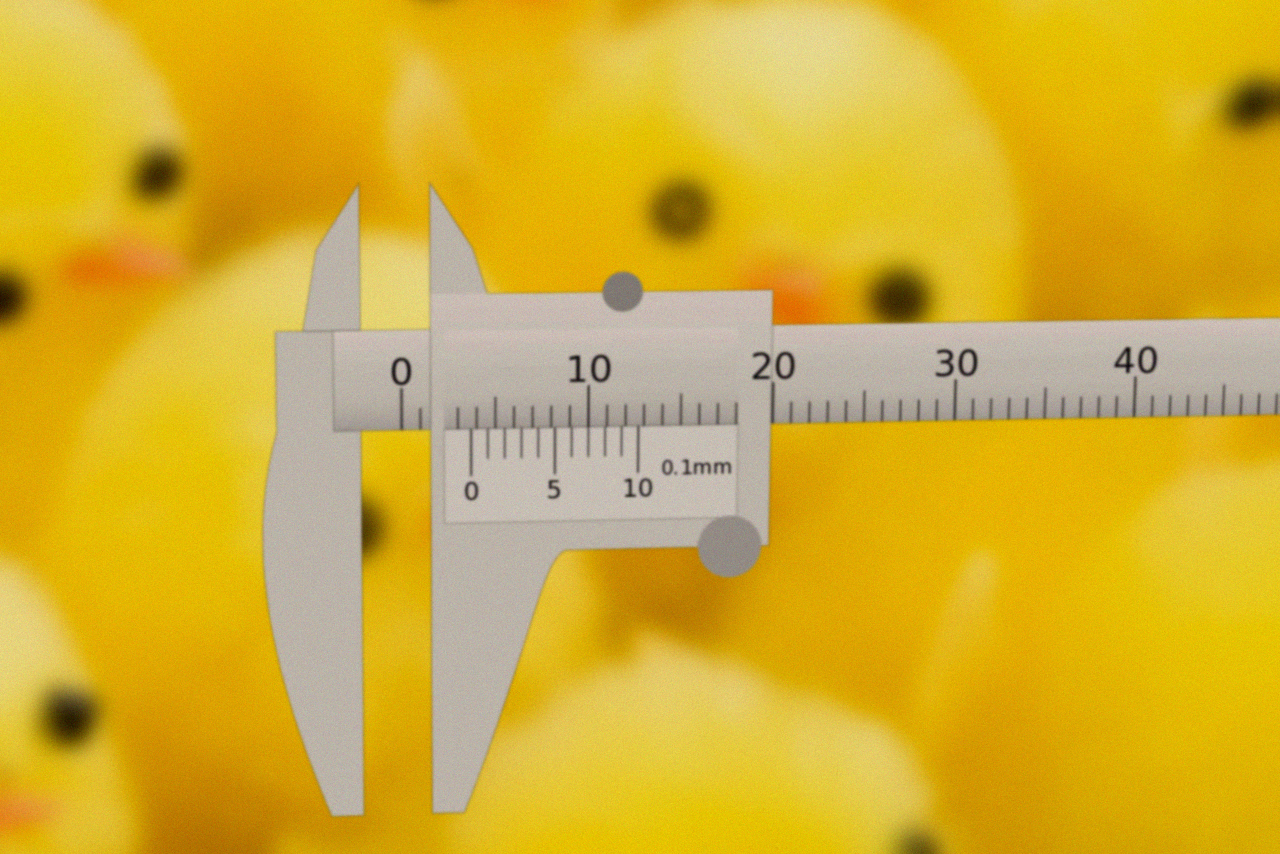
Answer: {"value": 3.7, "unit": "mm"}
